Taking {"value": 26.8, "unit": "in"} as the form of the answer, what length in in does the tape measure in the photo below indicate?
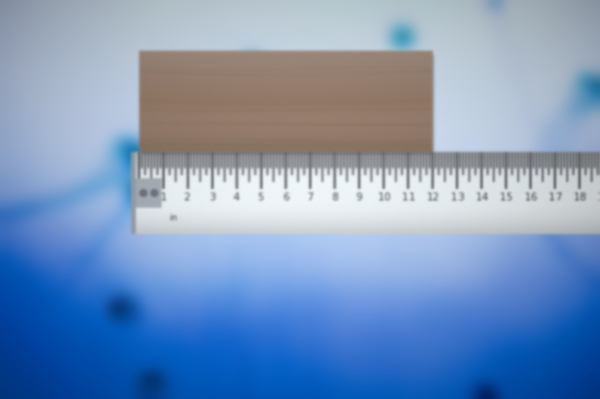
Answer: {"value": 12, "unit": "in"}
